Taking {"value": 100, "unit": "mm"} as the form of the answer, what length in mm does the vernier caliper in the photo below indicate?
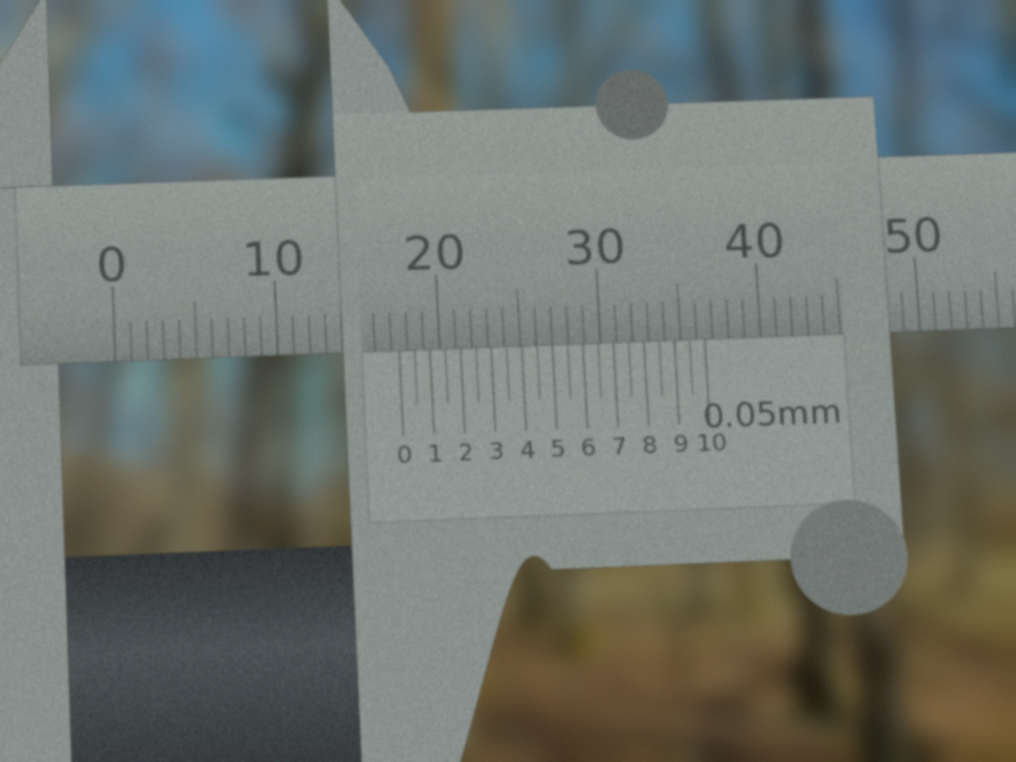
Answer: {"value": 17.5, "unit": "mm"}
